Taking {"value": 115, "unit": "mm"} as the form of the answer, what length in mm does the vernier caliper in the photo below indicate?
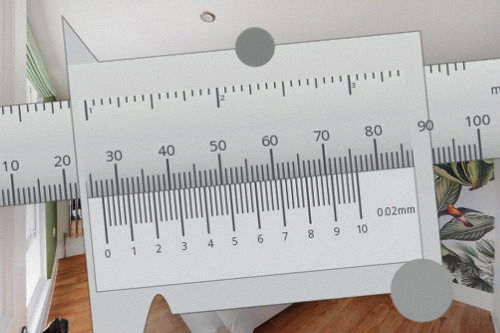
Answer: {"value": 27.0, "unit": "mm"}
